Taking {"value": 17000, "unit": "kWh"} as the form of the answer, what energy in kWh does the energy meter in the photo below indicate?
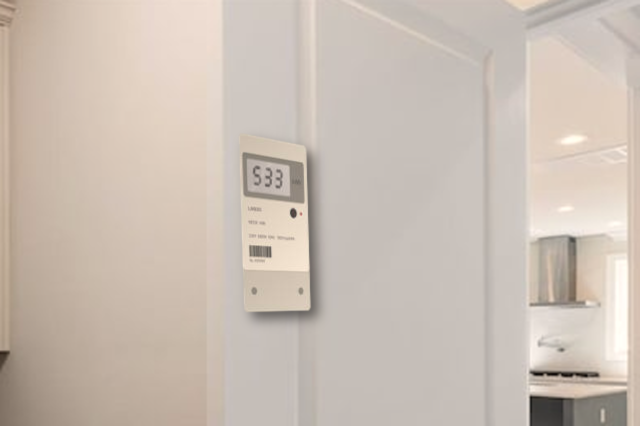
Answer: {"value": 533, "unit": "kWh"}
